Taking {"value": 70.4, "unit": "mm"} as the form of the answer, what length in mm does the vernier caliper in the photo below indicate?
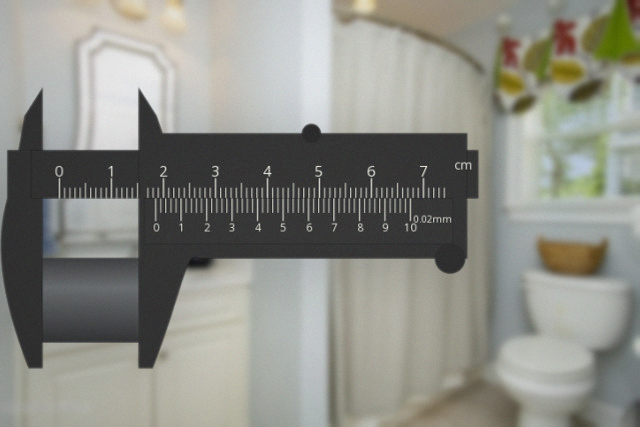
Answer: {"value": 18.5, "unit": "mm"}
